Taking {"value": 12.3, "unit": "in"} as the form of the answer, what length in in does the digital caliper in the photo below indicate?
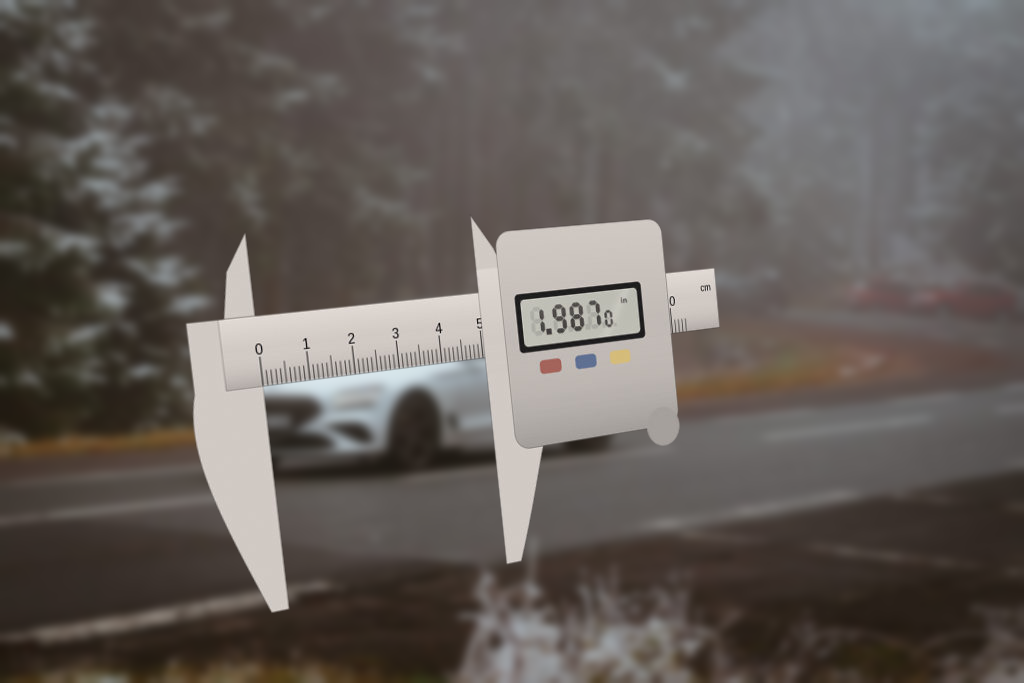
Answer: {"value": 1.9870, "unit": "in"}
